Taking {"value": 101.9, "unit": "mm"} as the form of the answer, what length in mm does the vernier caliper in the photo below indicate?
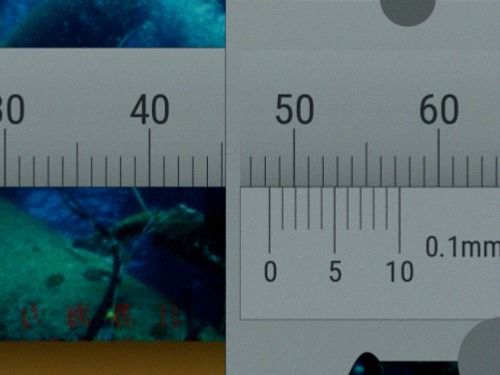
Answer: {"value": 48.3, "unit": "mm"}
